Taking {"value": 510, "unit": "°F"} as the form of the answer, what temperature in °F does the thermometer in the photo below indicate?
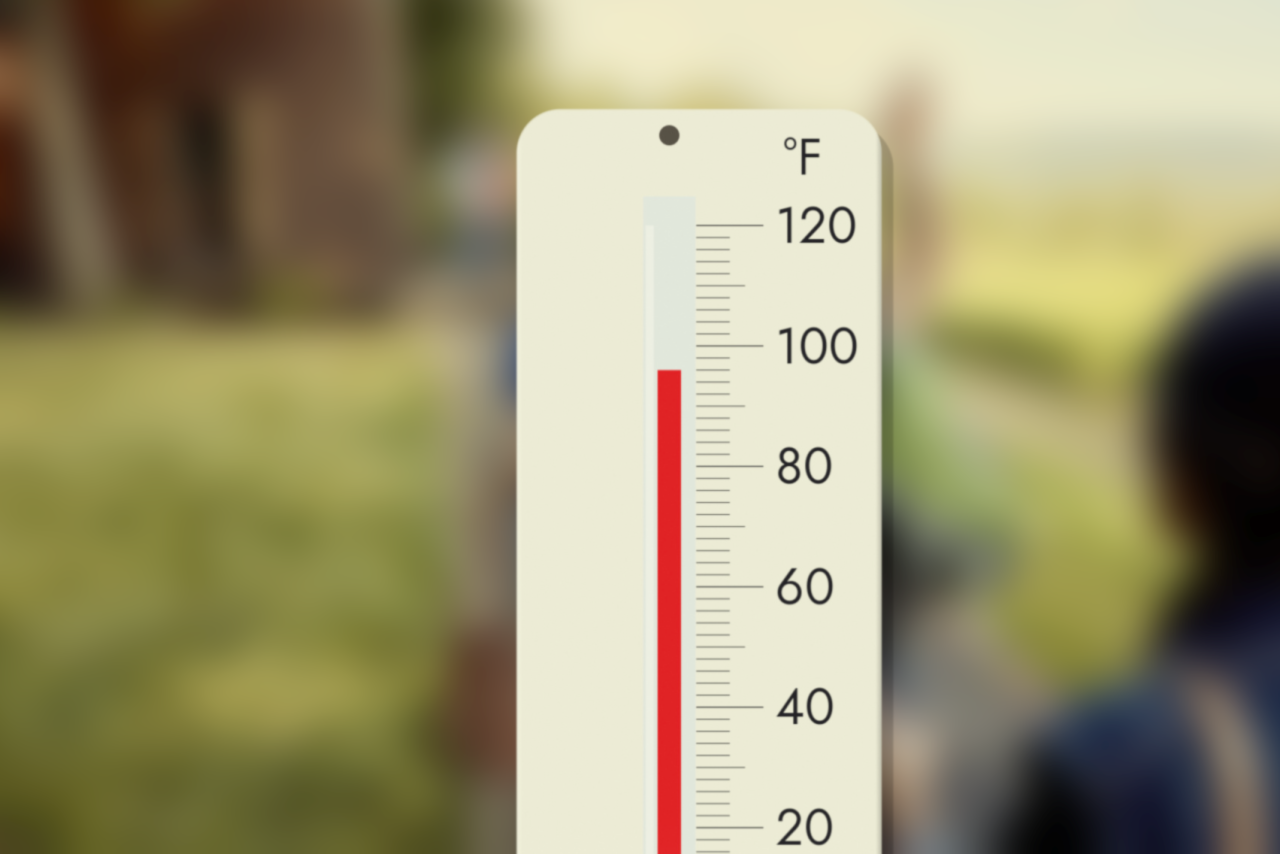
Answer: {"value": 96, "unit": "°F"}
